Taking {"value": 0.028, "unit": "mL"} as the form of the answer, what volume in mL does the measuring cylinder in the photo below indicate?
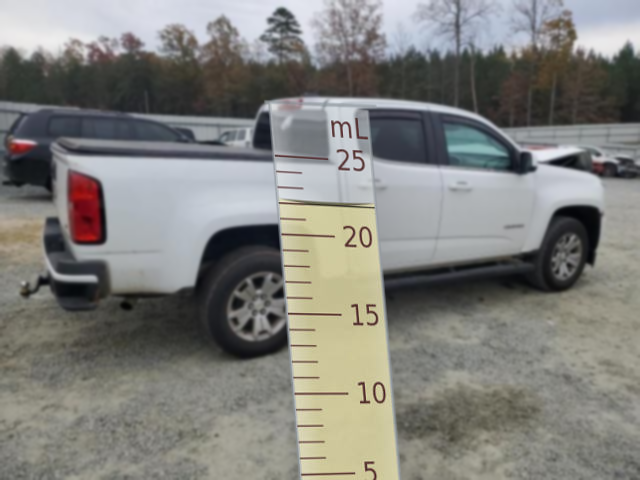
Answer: {"value": 22, "unit": "mL"}
